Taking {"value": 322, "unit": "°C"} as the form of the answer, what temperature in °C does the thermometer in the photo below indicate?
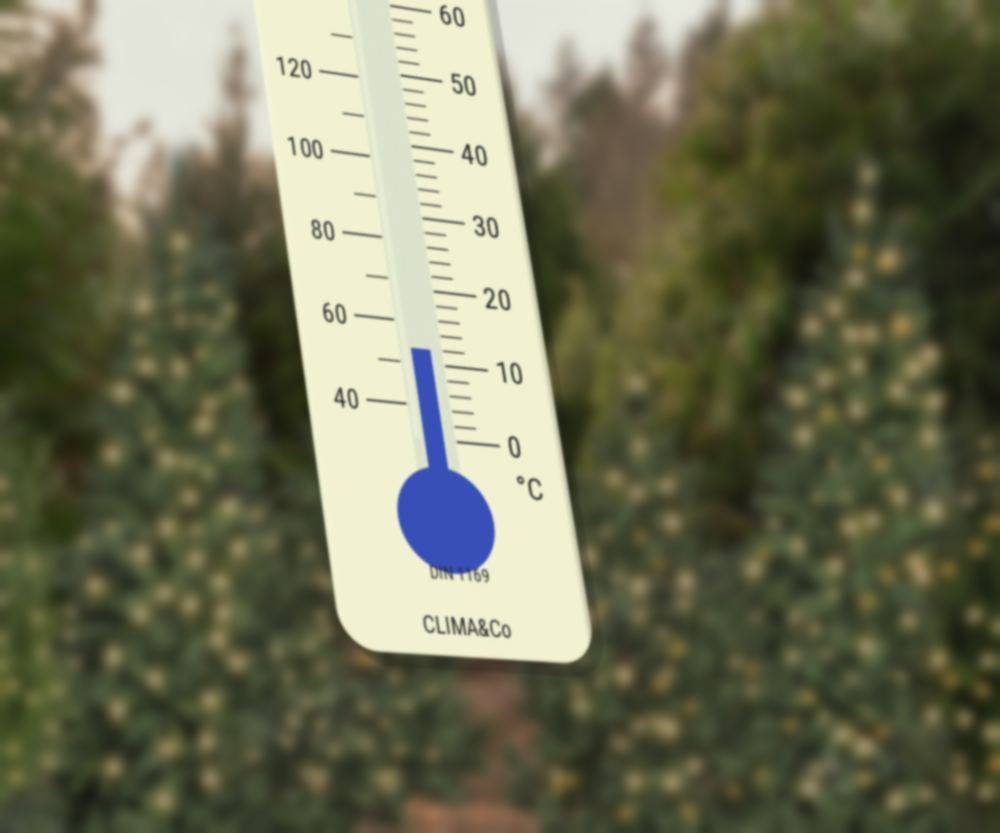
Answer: {"value": 12, "unit": "°C"}
